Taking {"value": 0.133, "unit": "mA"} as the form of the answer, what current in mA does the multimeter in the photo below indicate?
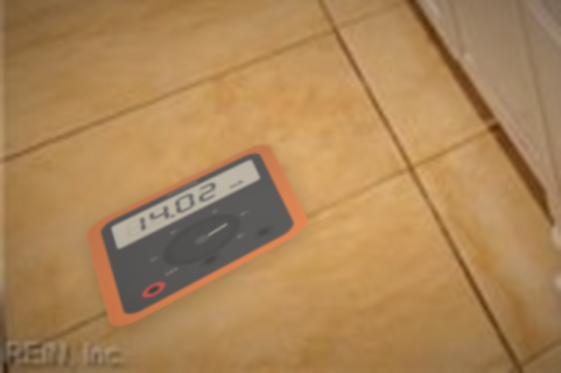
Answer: {"value": 14.02, "unit": "mA"}
